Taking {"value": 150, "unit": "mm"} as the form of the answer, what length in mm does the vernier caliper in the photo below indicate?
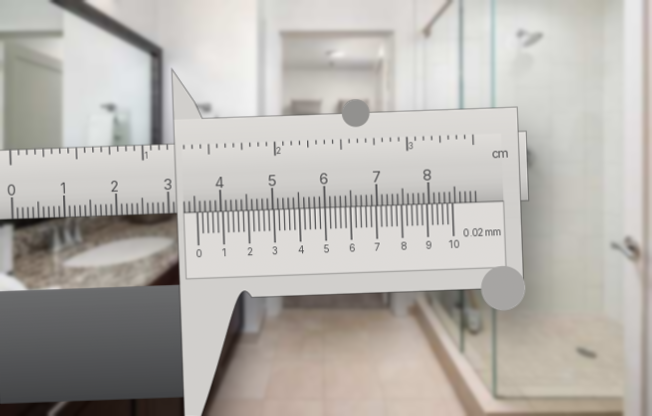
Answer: {"value": 35.5, "unit": "mm"}
